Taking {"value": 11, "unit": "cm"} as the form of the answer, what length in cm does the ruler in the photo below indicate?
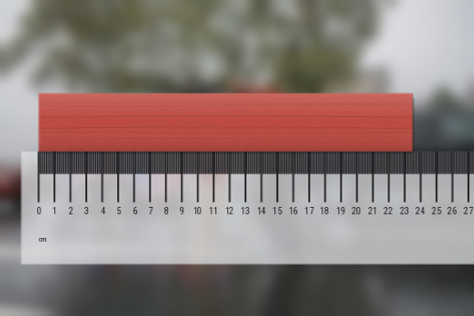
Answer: {"value": 23.5, "unit": "cm"}
